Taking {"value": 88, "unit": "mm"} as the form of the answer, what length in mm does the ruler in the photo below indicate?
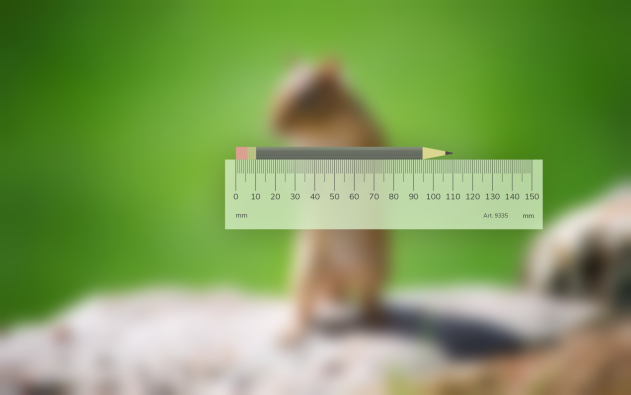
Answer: {"value": 110, "unit": "mm"}
